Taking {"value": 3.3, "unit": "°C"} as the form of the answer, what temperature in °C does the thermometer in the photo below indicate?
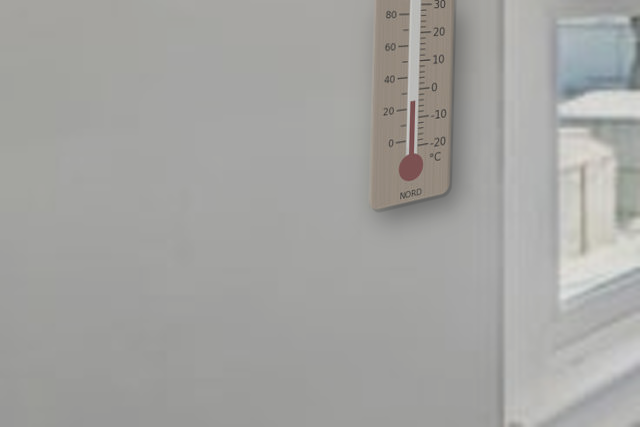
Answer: {"value": -4, "unit": "°C"}
